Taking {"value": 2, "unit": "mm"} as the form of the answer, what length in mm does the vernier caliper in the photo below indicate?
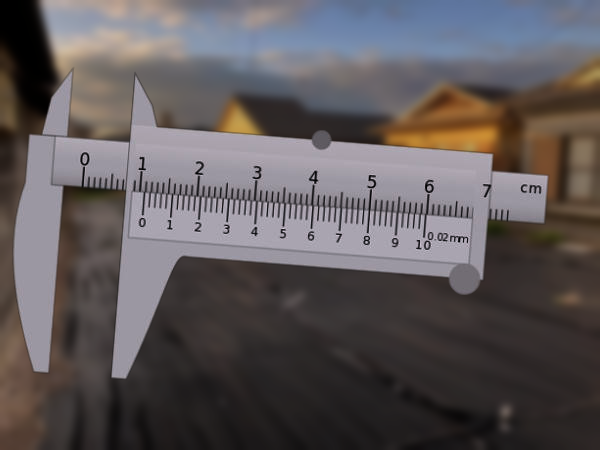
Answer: {"value": 10.8, "unit": "mm"}
